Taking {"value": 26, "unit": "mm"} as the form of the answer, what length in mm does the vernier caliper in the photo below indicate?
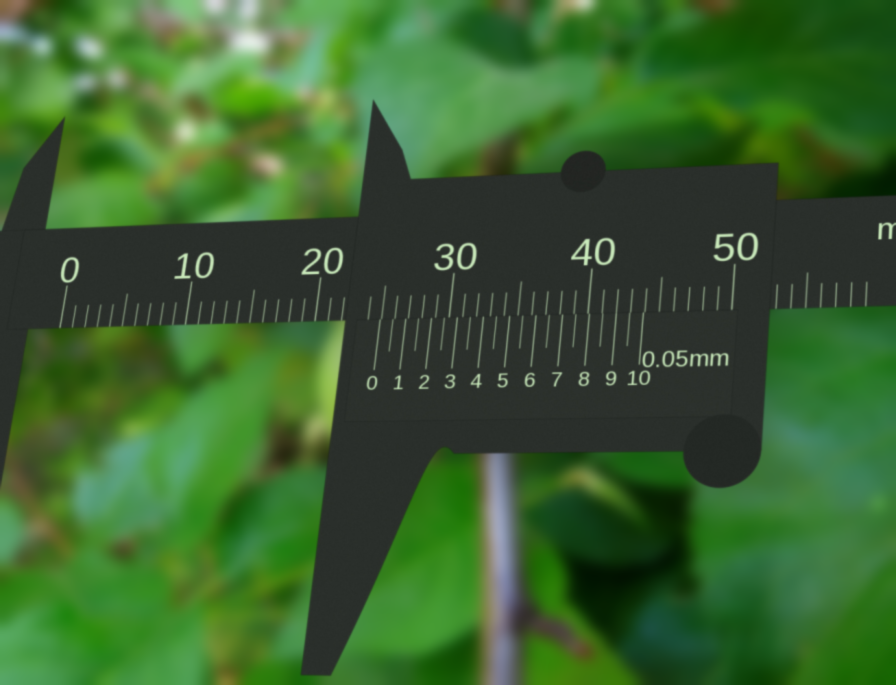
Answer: {"value": 24.9, "unit": "mm"}
